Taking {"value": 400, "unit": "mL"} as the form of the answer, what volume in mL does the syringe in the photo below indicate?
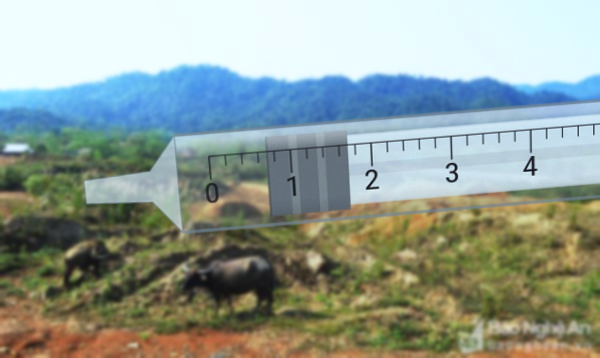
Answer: {"value": 0.7, "unit": "mL"}
